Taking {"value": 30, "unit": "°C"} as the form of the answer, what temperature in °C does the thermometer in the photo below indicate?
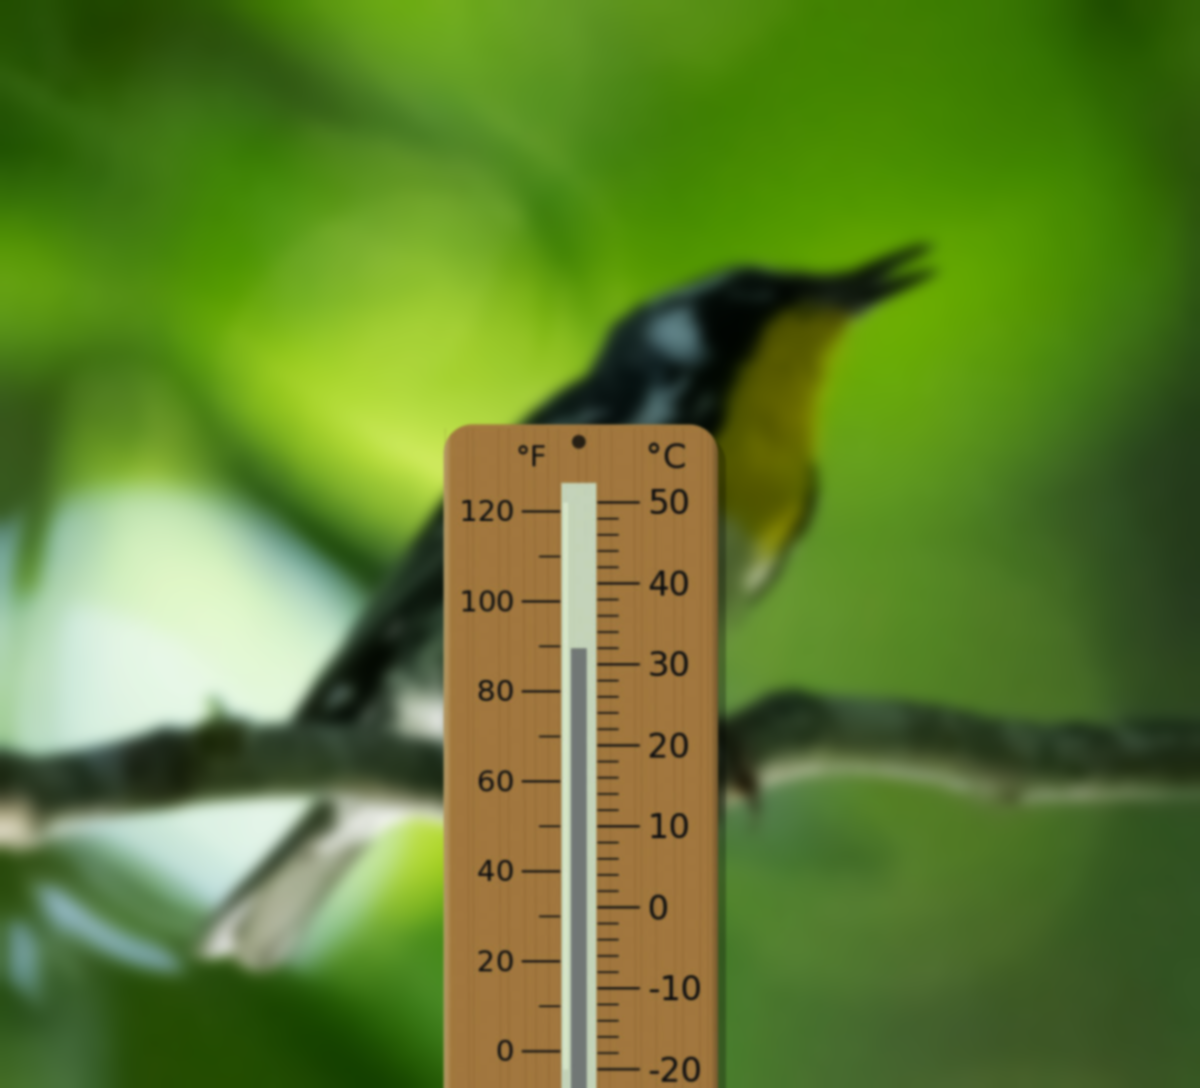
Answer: {"value": 32, "unit": "°C"}
